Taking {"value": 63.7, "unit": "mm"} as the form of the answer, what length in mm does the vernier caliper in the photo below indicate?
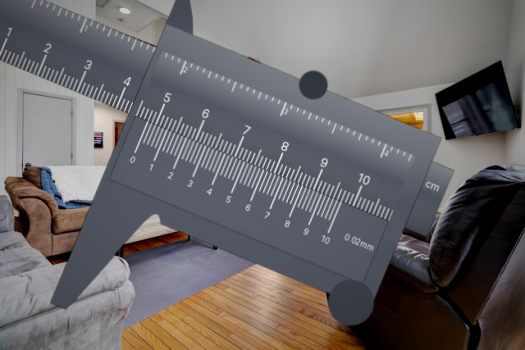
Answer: {"value": 48.0, "unit": "mm"}
